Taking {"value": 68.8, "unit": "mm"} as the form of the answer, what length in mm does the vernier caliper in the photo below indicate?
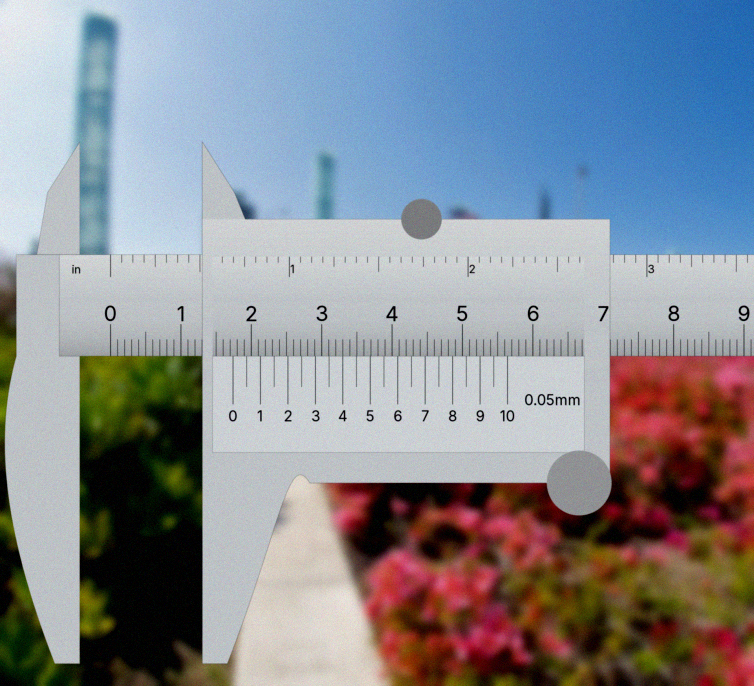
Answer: {"value": 17.4, "unit": "mm"}
